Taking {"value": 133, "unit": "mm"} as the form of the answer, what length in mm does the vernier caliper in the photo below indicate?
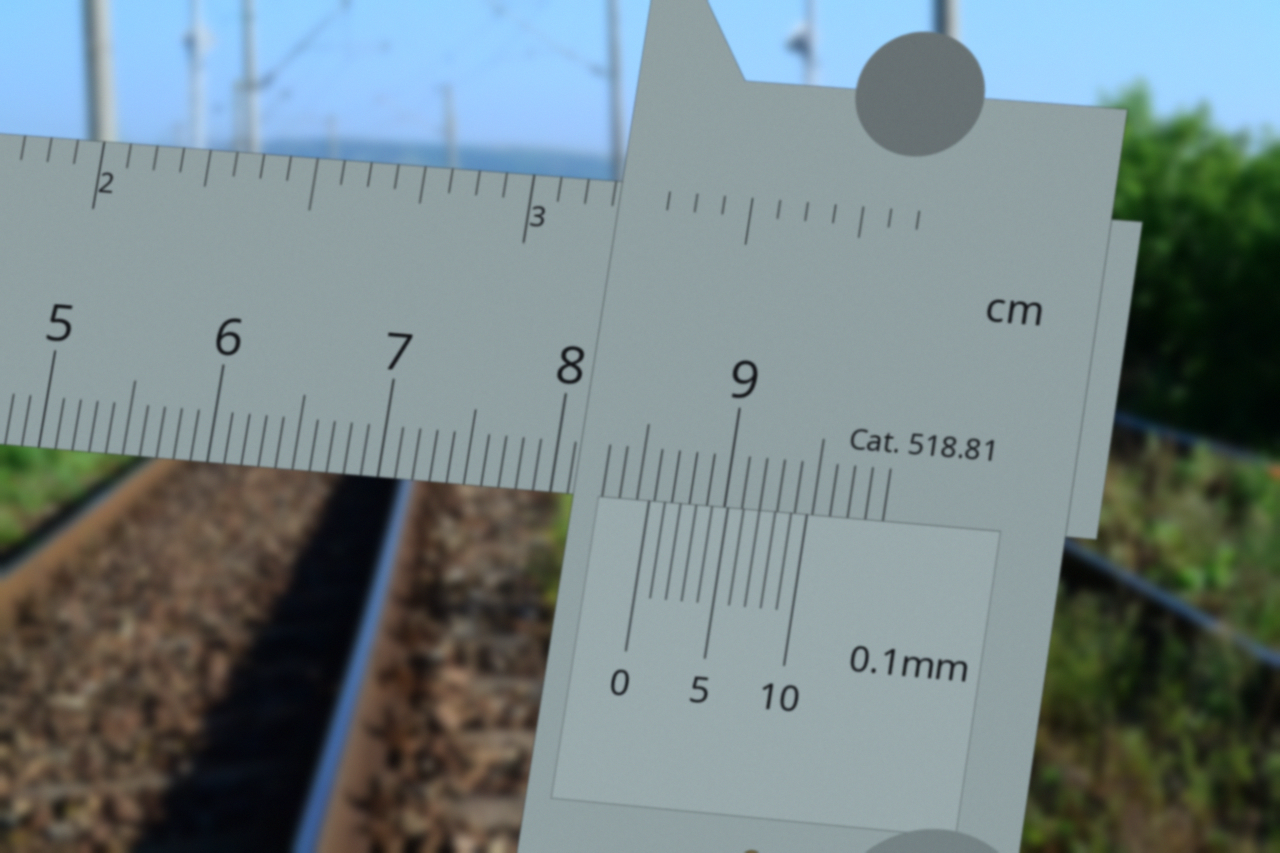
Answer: {"value": 85.7, "unit": "mm"}
